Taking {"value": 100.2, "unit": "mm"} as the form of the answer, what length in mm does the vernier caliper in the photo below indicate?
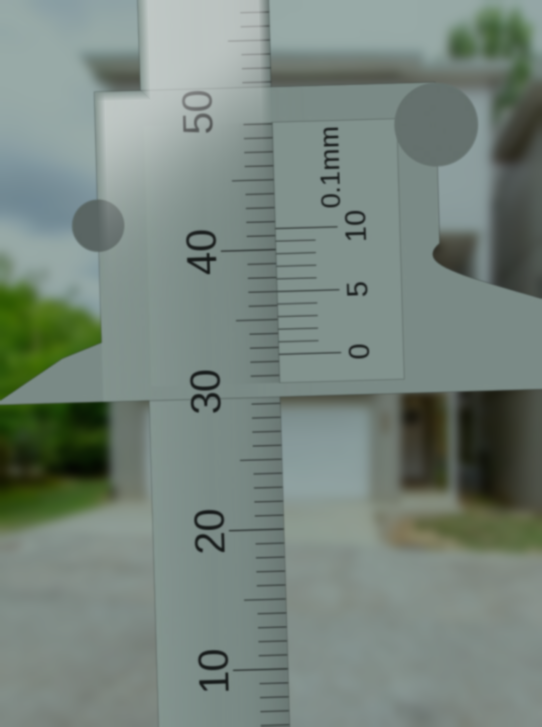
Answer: {"value": 32.5, "unit": "mm"}
